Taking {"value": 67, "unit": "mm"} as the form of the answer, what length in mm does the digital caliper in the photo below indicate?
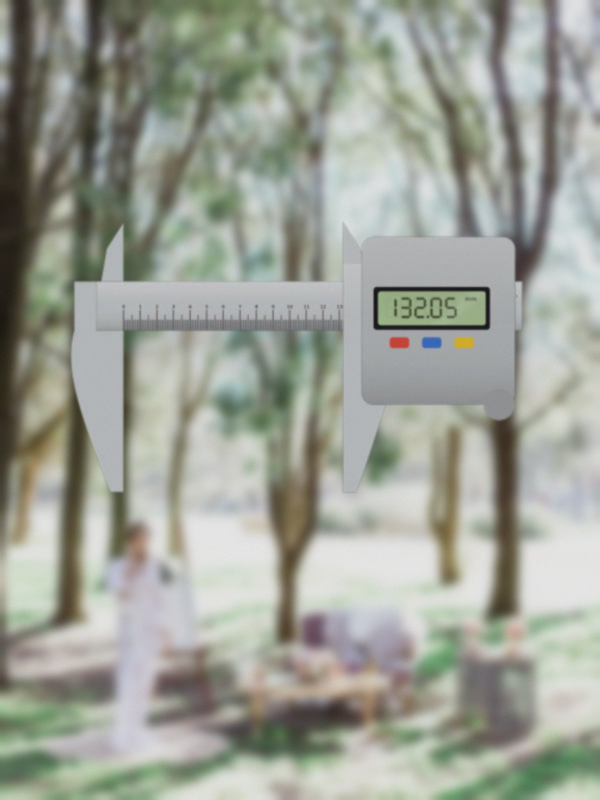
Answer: {"value": 132.05, "unit": "mm"}
